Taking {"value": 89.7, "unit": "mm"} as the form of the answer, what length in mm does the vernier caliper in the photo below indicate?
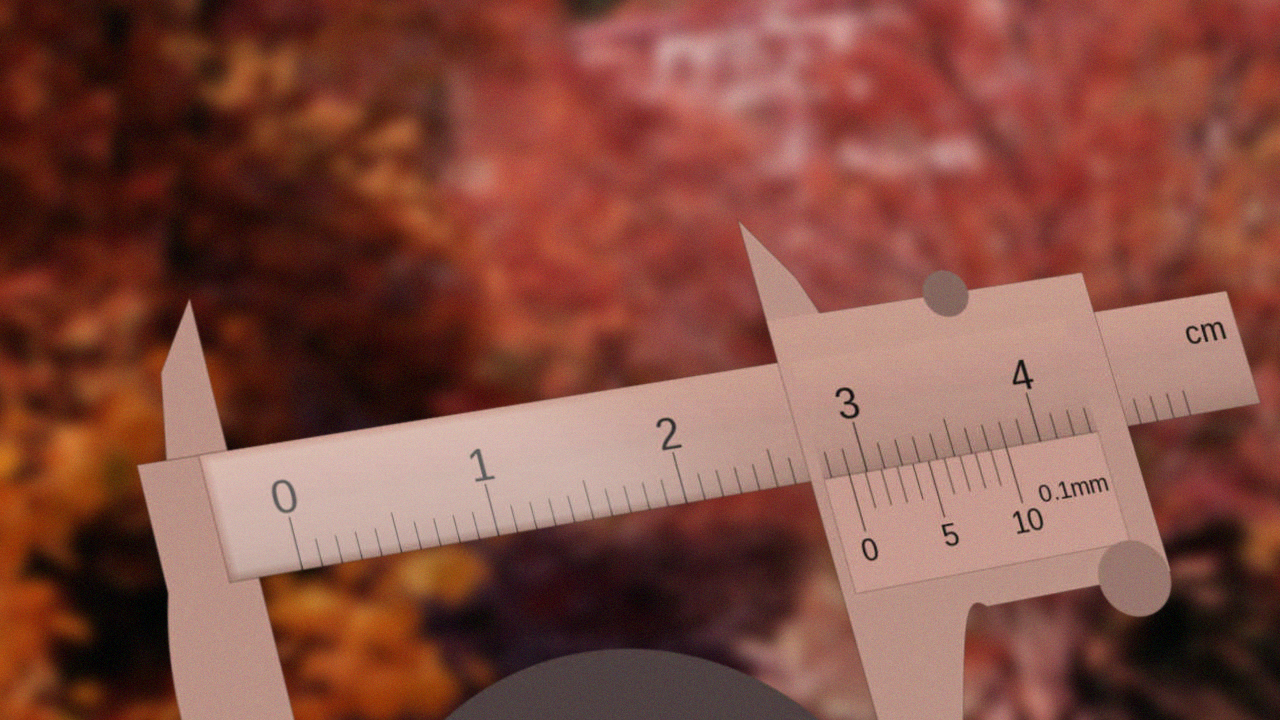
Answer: {"value": 29.0, "unit": "mm"}
